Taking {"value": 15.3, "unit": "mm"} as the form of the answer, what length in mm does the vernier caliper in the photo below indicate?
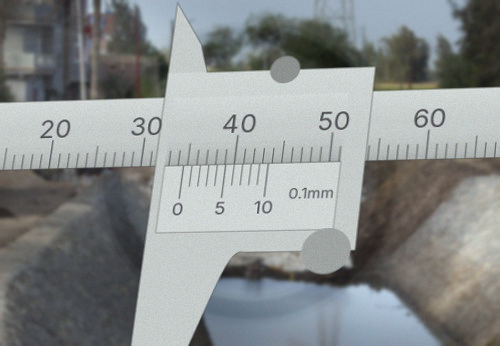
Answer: {"value": 34.6, "unit": "mm"}
